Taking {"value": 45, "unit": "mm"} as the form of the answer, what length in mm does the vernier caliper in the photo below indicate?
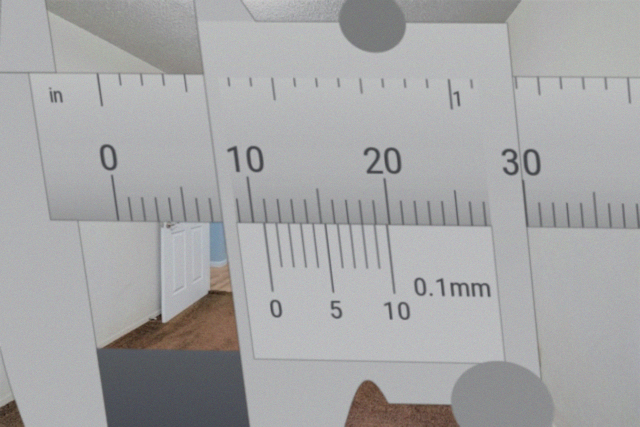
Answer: {"value": 10.8, "unit": "mm"}
